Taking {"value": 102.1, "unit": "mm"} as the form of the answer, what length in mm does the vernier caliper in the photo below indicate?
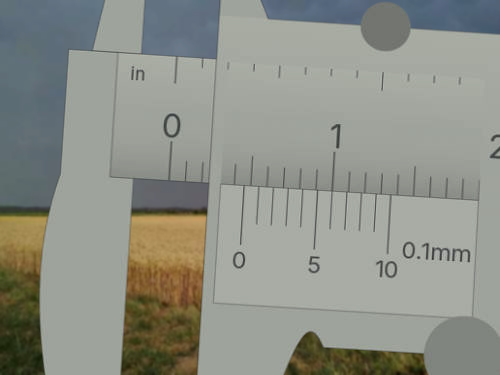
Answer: {"value": 4.6, "unit": "mm"}
